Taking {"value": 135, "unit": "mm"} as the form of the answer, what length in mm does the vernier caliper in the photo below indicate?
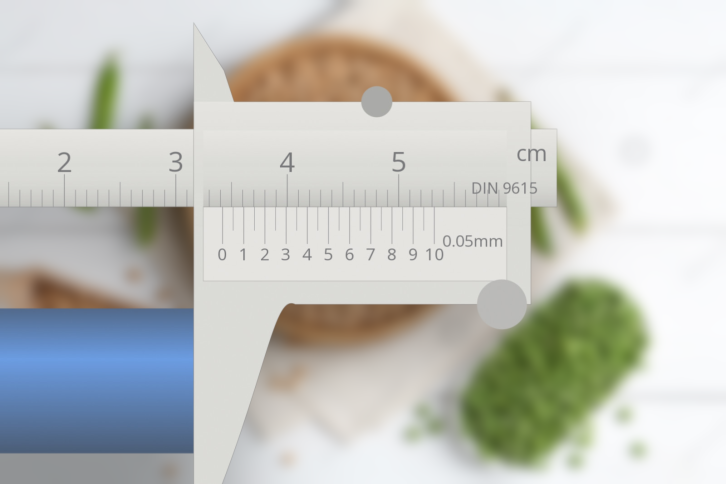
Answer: {"value": 34.2, "unit": "mm"}
